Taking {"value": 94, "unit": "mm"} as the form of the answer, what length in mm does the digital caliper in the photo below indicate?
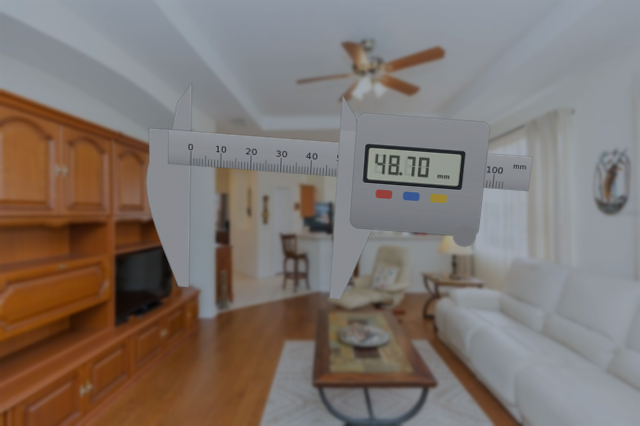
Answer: {"value": 48.70, "unit": "mm"}
